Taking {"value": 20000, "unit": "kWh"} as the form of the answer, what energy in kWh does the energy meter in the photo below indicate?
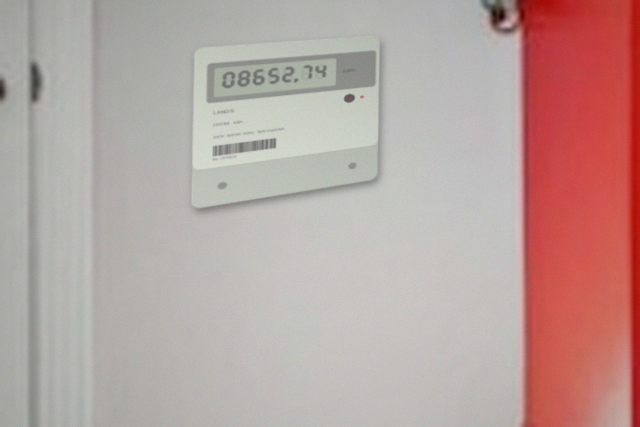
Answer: {"value": 8652.74, "unit": "kWh"}
